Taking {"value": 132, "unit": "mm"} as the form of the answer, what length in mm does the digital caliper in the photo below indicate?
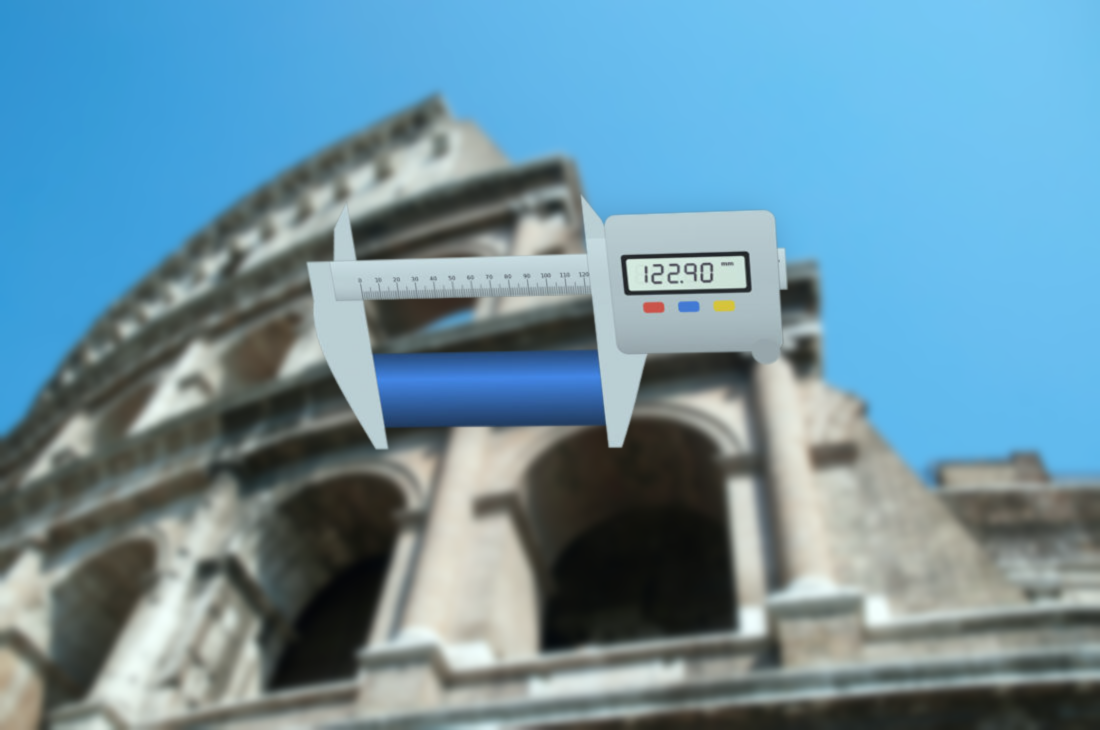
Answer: {"value": 122.90, "unit": "mm"}
